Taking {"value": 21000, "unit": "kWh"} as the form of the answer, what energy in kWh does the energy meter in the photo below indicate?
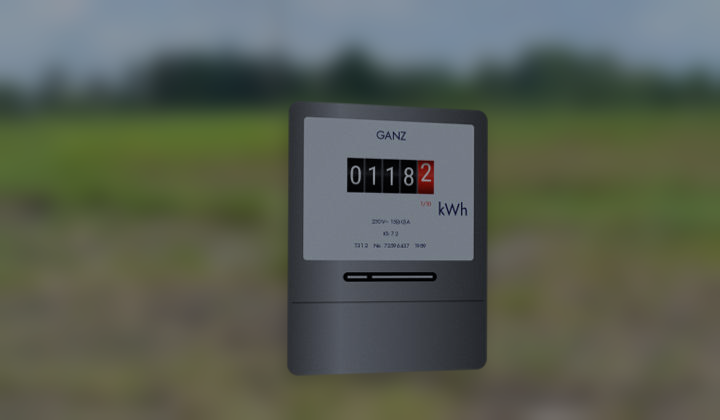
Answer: {"value": 118.2, "unit": "kWh"}
